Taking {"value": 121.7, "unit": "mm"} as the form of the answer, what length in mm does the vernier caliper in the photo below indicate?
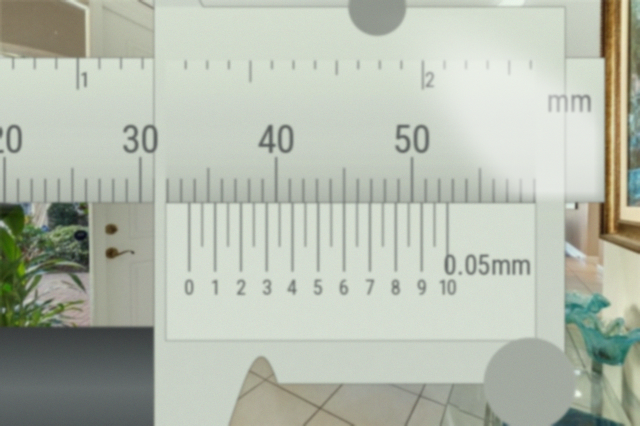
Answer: {"value": 33.6, "unit": "mm"}
